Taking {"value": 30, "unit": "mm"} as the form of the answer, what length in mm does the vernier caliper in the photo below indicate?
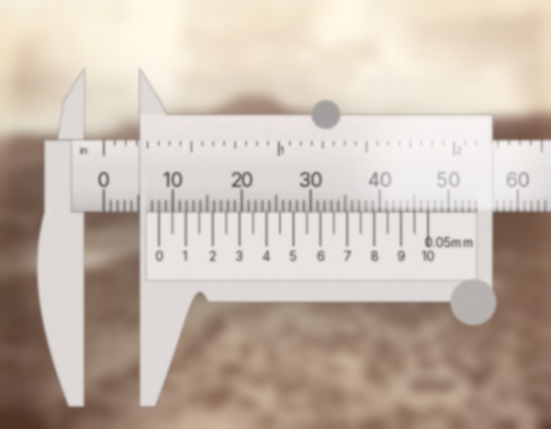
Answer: {"value": 8.0, "unit": "mm"}
